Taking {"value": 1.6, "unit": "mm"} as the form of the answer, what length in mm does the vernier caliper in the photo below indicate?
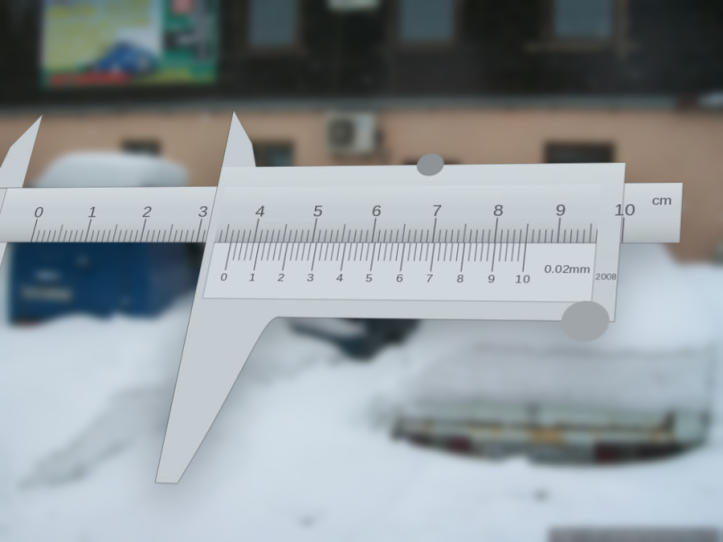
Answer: {"value": 36.0, "unit": "mm"}
